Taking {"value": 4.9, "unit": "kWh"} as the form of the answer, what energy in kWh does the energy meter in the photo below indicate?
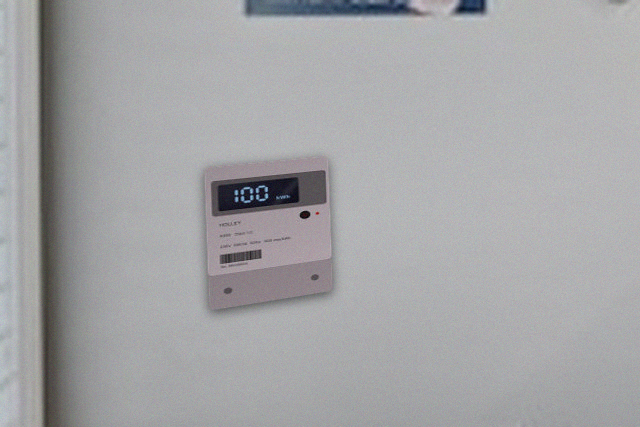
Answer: {"value": 100, "unit": "kWh"}
